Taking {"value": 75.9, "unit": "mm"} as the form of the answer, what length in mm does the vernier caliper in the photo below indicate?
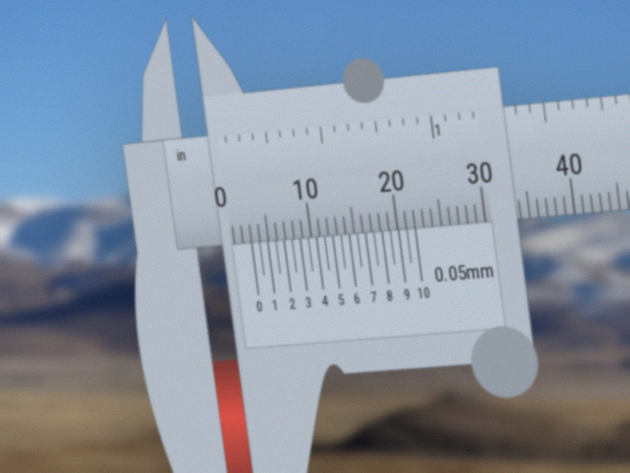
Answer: {"value": 3.0, "unit": "mm"}
